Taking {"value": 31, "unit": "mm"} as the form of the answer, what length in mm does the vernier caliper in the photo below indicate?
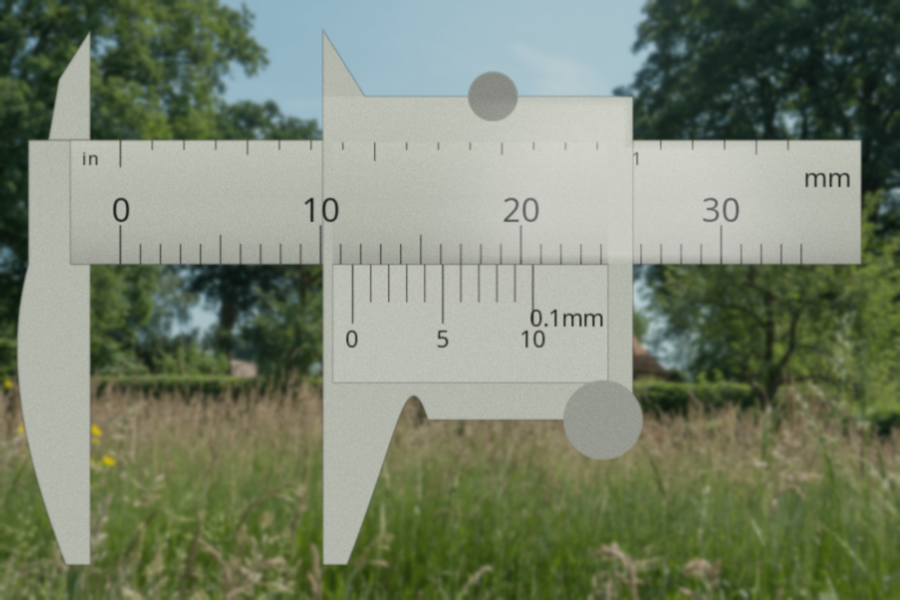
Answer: {"value": 11.6, "unit": "mm"}
